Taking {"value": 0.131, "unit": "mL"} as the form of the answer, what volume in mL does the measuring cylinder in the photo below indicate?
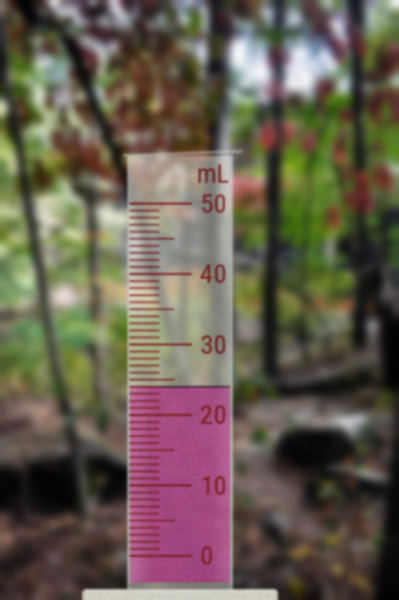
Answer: {"value": 24, "unit": "mL"}
